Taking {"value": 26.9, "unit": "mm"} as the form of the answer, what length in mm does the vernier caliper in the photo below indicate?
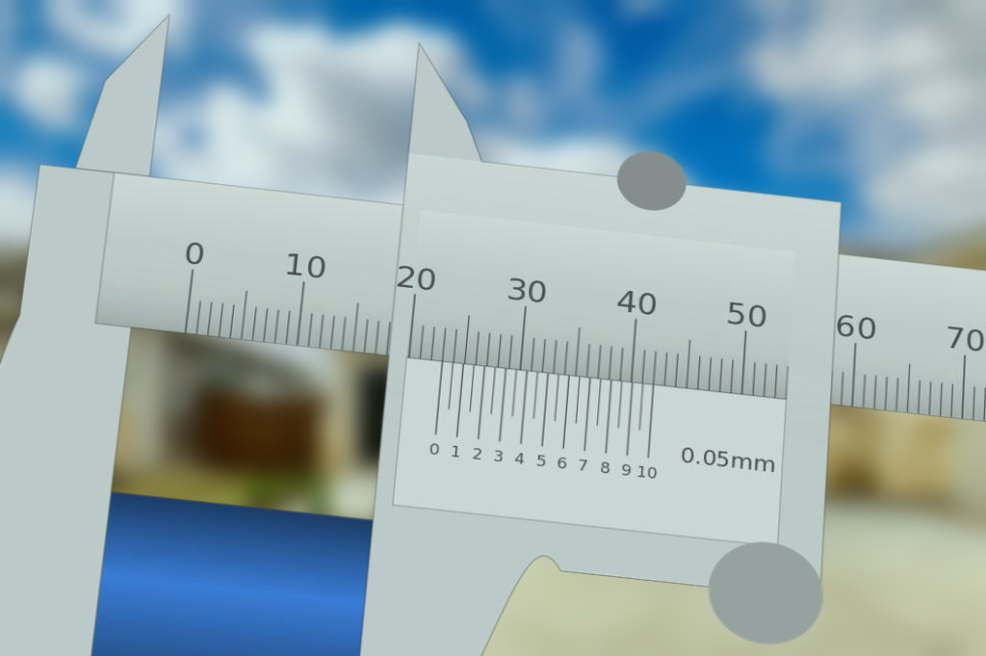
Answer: {"value": 23.0, "unit": "mm"}
